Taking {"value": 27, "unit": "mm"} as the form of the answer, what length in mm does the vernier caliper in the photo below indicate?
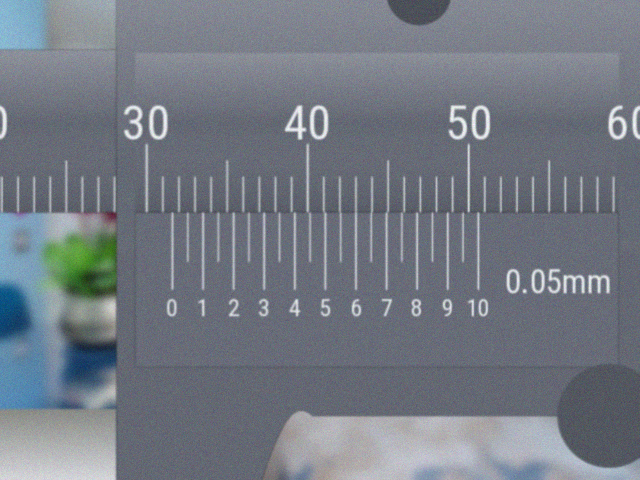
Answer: {"value": 31.6, "unit": "mm"}
